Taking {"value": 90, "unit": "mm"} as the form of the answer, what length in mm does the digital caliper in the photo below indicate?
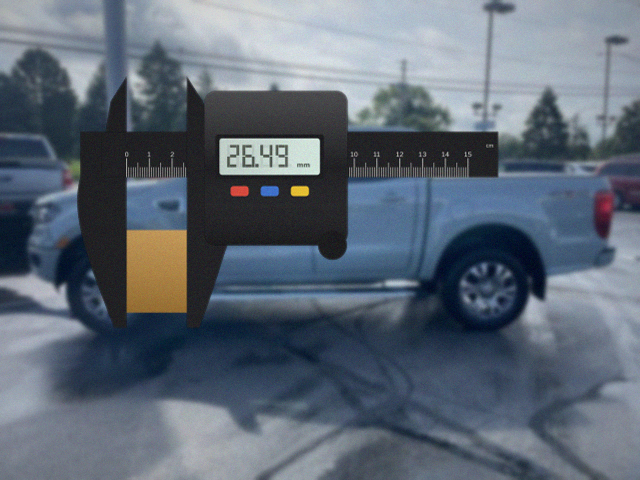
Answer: {"value": 26.49, "unit": "mm"}
